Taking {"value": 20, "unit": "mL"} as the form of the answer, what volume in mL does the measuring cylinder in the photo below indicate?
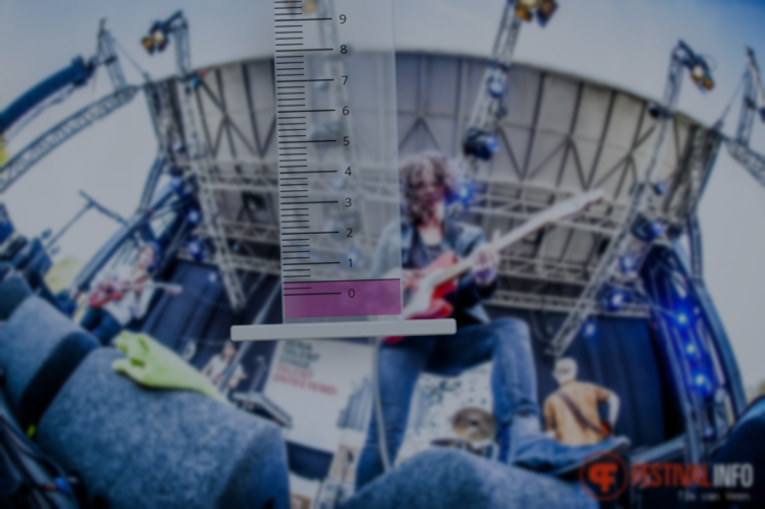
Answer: {"value": 0.4, "unit": "mL"}
